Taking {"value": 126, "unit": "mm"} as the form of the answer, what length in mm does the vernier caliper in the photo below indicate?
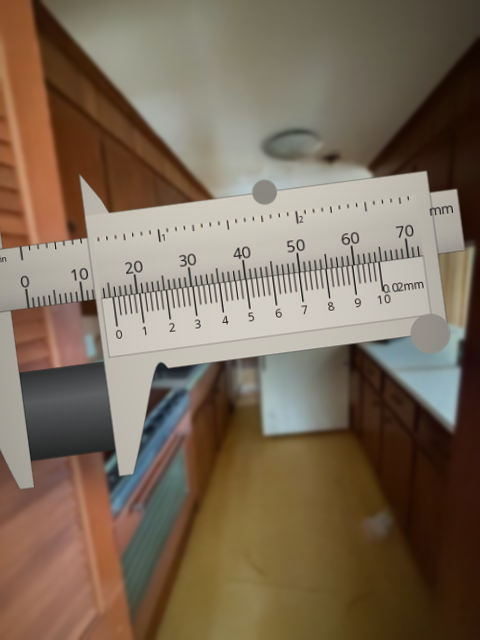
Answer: {"value": 15.6, "unit": "mm"}
